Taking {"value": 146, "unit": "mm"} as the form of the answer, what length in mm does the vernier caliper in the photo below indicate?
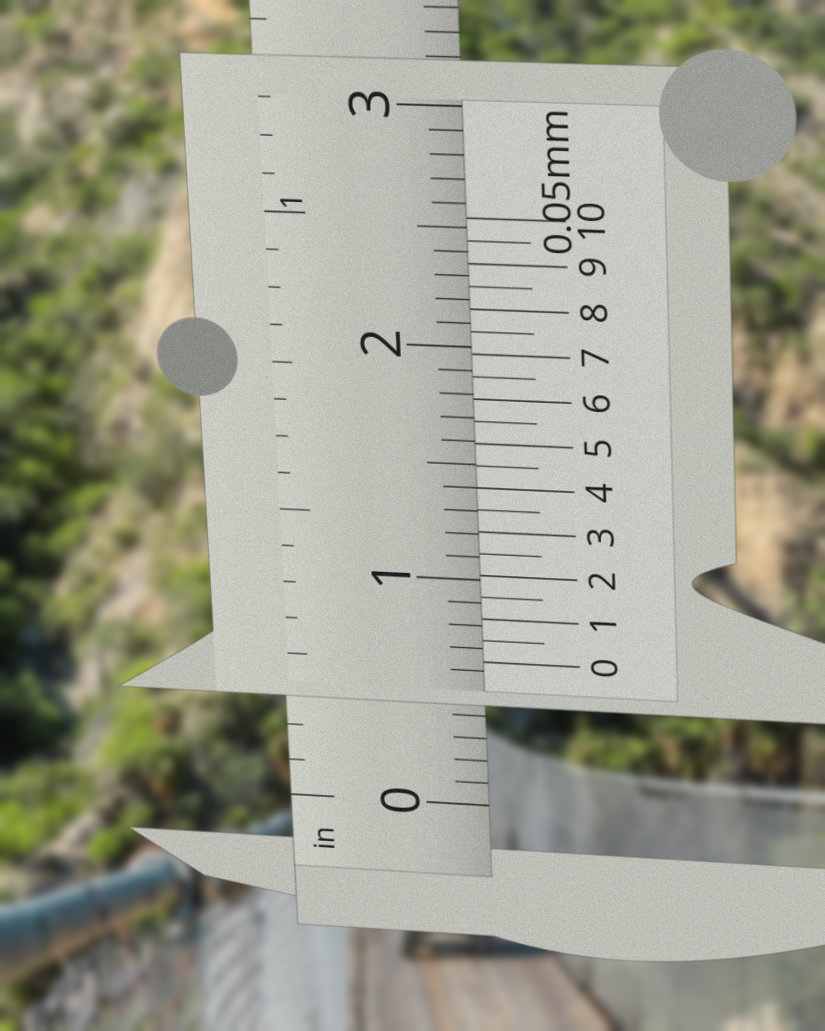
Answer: {"value": 6.4, "unit": "mm"}
